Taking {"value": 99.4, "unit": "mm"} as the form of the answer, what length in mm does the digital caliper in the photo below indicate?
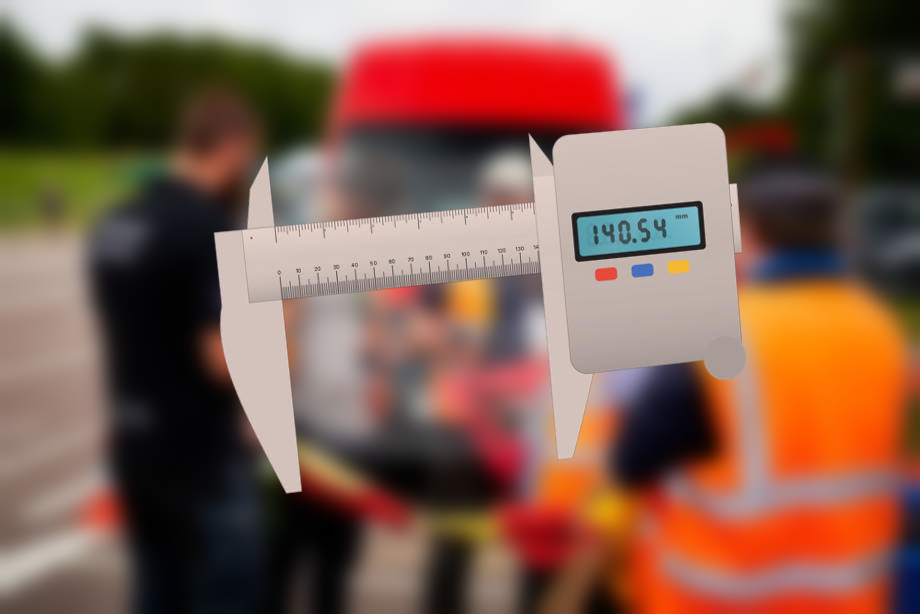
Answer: {"value": 140.54, "unit": "mm"}
